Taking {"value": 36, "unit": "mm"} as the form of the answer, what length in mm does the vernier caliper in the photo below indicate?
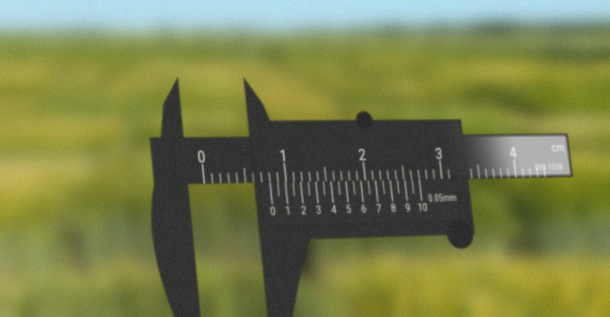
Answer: {"value": 8.0, "unit": "mm"}
